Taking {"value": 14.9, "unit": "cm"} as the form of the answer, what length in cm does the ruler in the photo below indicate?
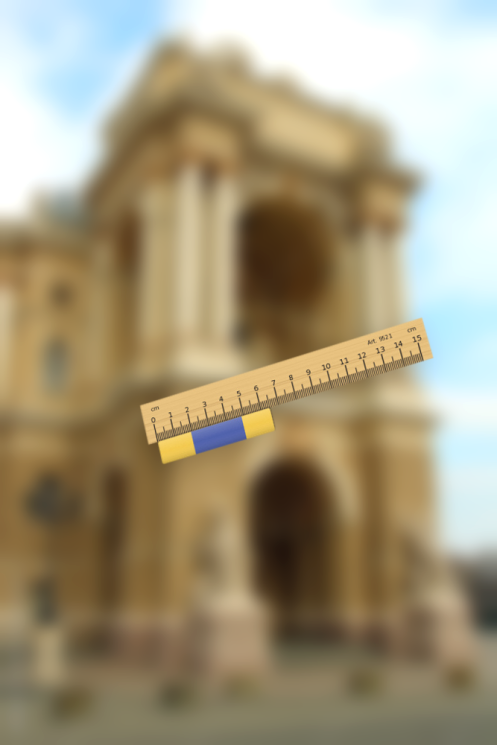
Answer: {"value": 6.5, "unit": "cm"}
